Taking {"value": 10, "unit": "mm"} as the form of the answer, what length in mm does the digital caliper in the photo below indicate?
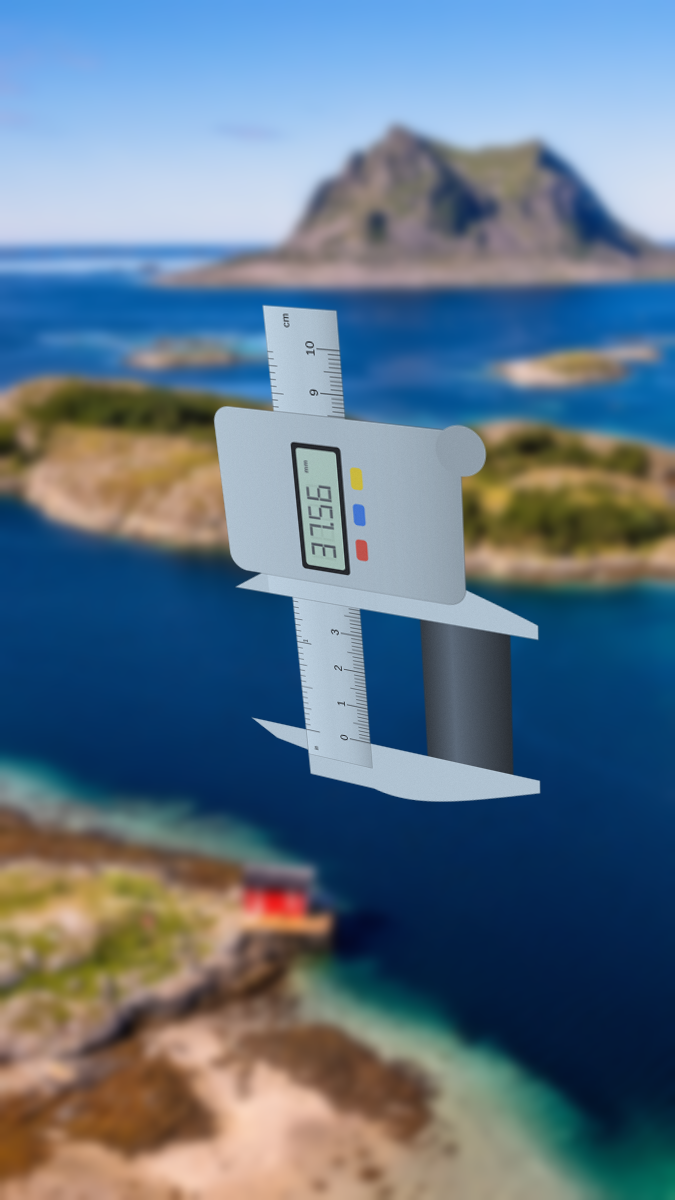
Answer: {"value": 37.56, "unit": "mm"}
